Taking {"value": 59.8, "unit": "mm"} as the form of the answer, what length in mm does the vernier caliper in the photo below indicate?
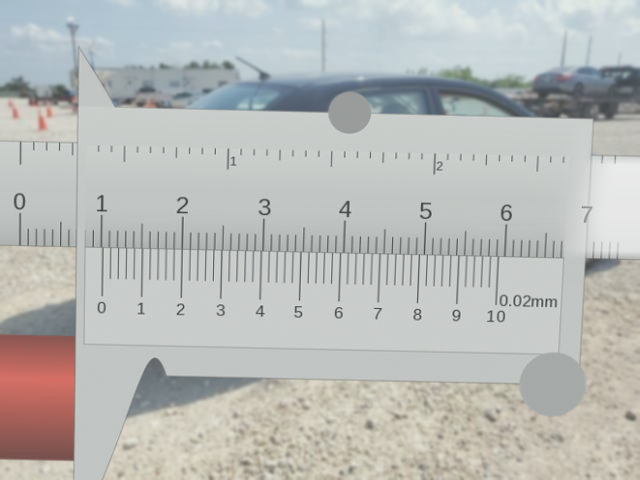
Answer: {"value": 10.2, "unit": "mm"}
